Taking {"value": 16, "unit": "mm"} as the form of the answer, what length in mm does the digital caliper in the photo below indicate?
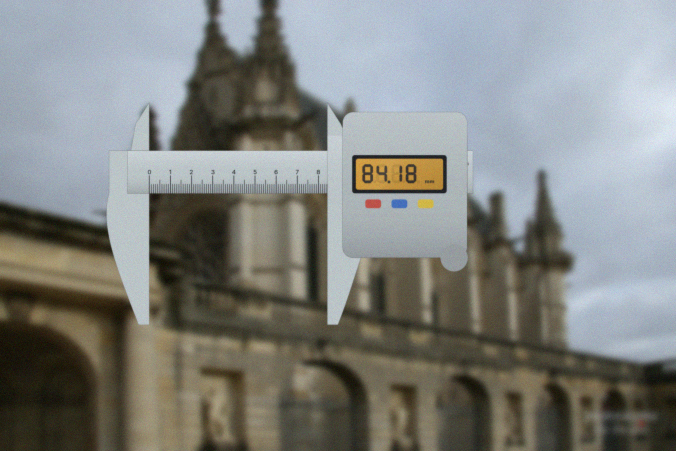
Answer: {"value": 84.18, "unit": "mm"}
